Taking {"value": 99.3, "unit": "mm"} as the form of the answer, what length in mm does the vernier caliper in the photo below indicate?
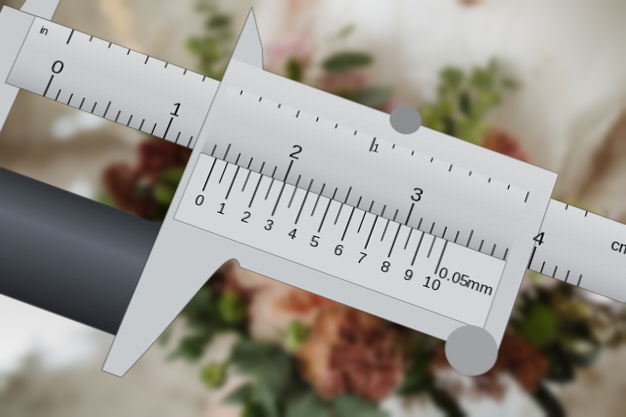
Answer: {"value": 14.4, "unit": "mm"}
